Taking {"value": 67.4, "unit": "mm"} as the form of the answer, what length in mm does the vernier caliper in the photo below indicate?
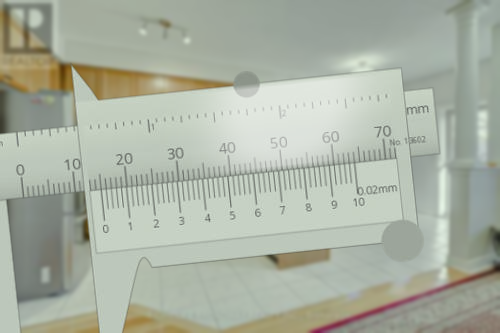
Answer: {"value": 15.0, "unit": "mm"}
